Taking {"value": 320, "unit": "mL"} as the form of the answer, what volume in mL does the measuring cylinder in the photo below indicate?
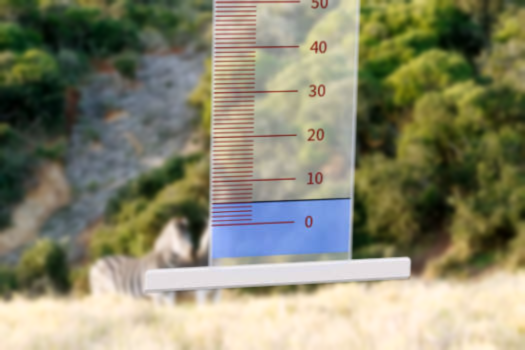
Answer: {"value": 5, "unit": "mL"}
